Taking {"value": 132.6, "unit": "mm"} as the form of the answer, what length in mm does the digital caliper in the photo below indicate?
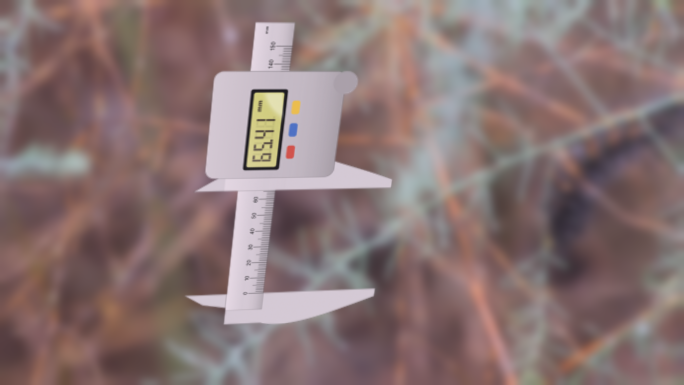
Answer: {"value": 65.41, "unit": "mm"}
